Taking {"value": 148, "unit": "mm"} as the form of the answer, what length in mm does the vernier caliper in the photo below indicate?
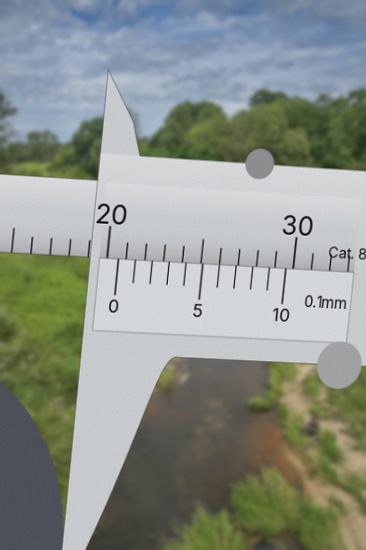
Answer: {"value": 20.6, "unit": "mm"}
